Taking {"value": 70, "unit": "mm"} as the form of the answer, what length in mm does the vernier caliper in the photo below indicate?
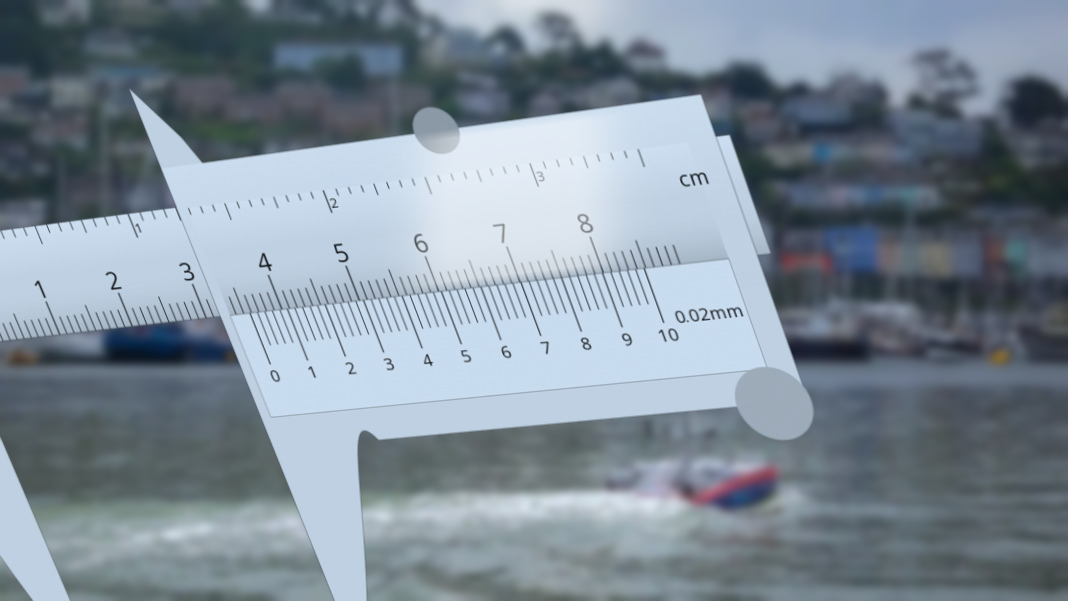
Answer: {"value": 35.8, "unit": "mm"}
